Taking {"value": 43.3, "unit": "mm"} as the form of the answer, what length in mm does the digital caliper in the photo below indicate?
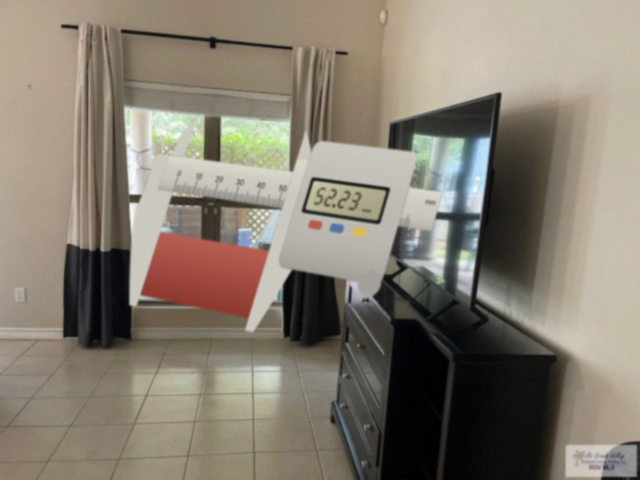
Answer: {"value": 52.23, "unit": "mm"}
